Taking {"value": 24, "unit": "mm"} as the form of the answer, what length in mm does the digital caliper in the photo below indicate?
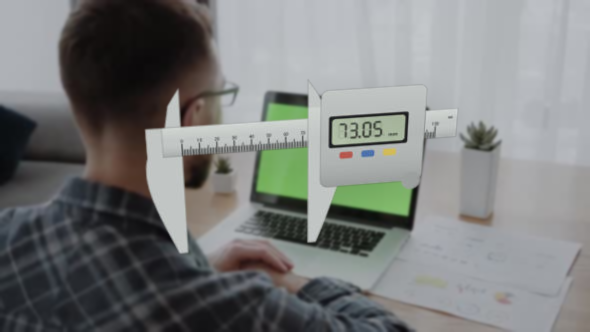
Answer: {"value": 73.05, "unit": "mm"}
